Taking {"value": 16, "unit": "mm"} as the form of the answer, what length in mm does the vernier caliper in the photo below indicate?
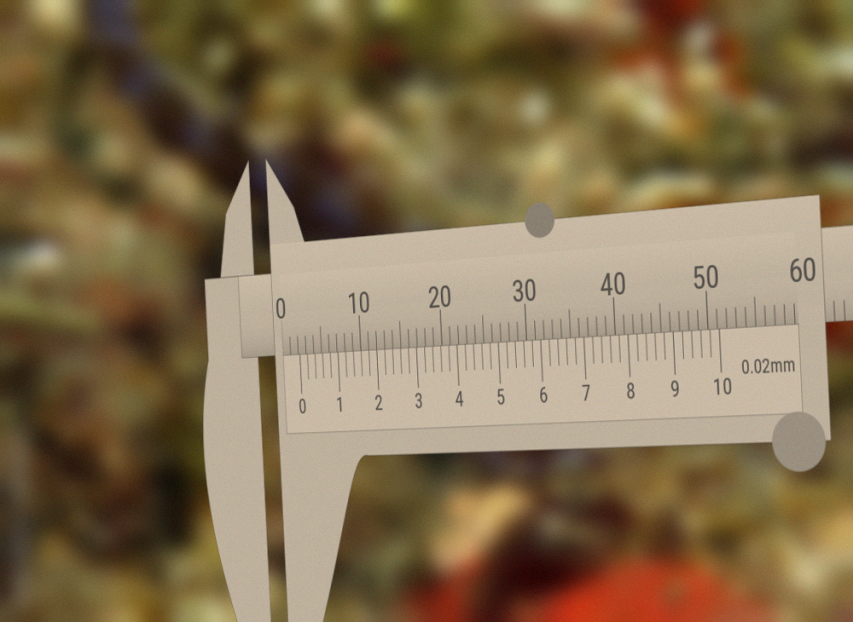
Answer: {"value": 2.2, "unit": "mm"}
